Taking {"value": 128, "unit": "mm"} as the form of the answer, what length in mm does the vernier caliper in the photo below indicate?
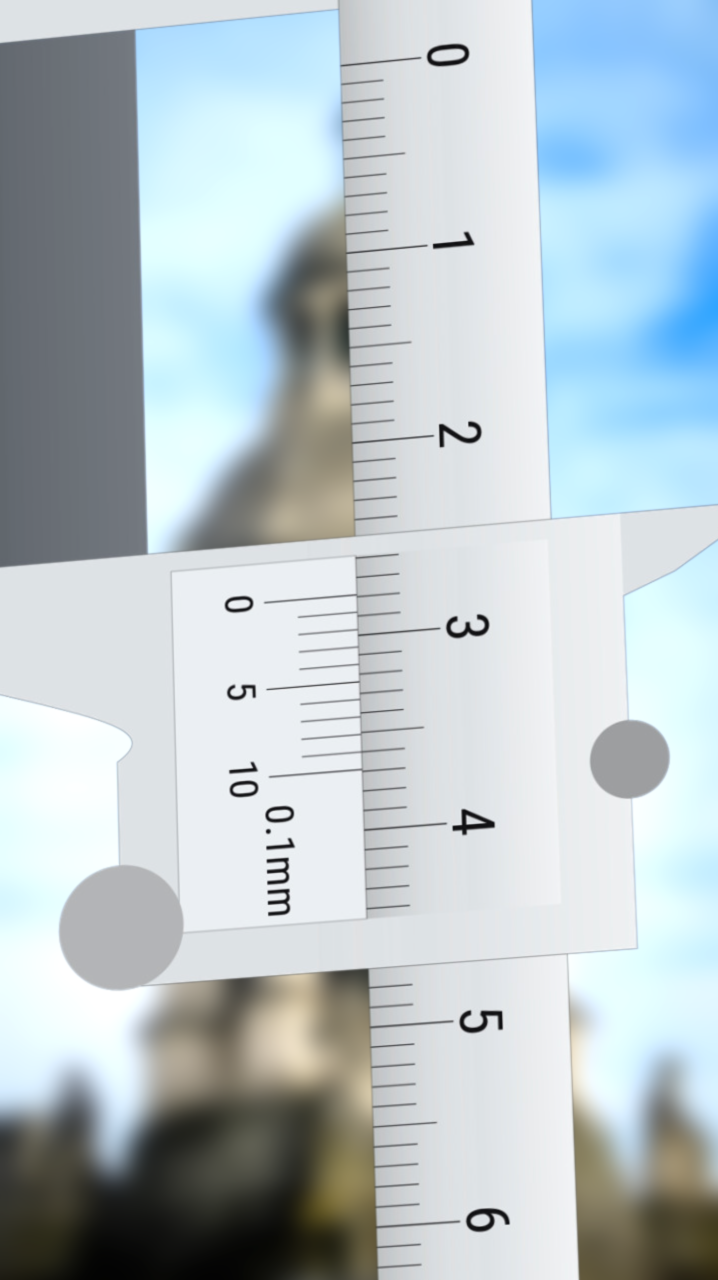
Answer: {"value": 27.9, "unit": "mm"}
